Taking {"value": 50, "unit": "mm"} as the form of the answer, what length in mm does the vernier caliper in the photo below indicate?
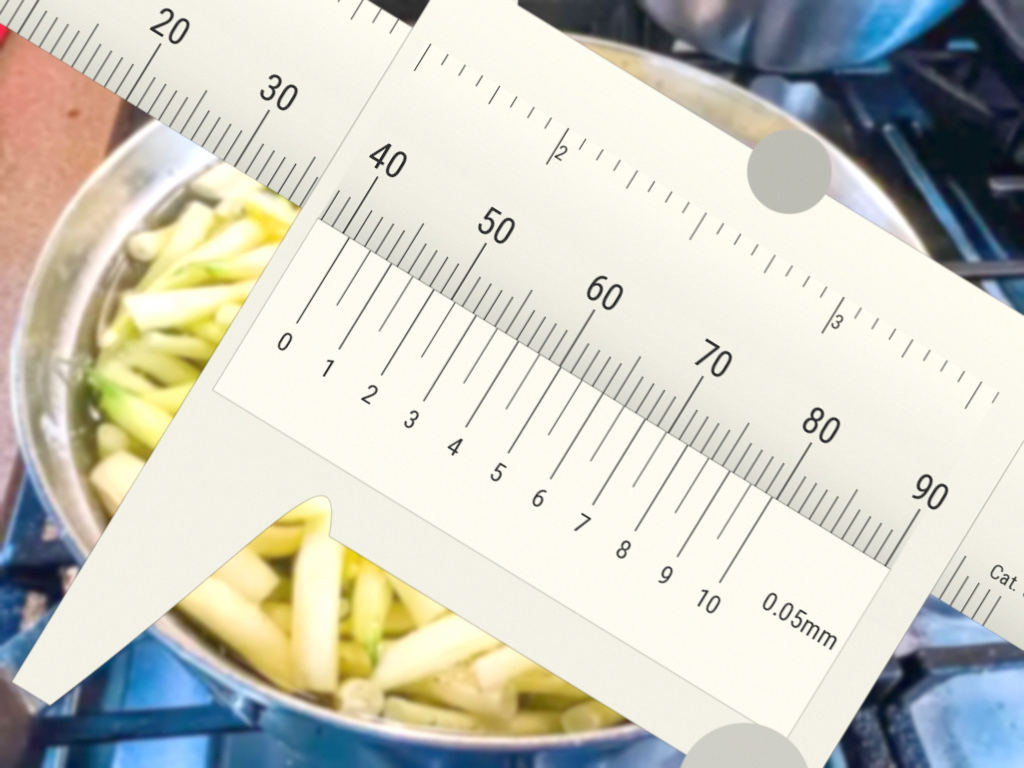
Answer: {"value": 40.6, "unit": "mm"}
